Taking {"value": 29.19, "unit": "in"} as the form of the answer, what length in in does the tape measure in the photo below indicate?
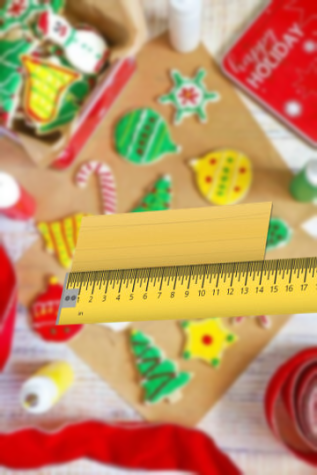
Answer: {"value": 14, "unit": "in"}
